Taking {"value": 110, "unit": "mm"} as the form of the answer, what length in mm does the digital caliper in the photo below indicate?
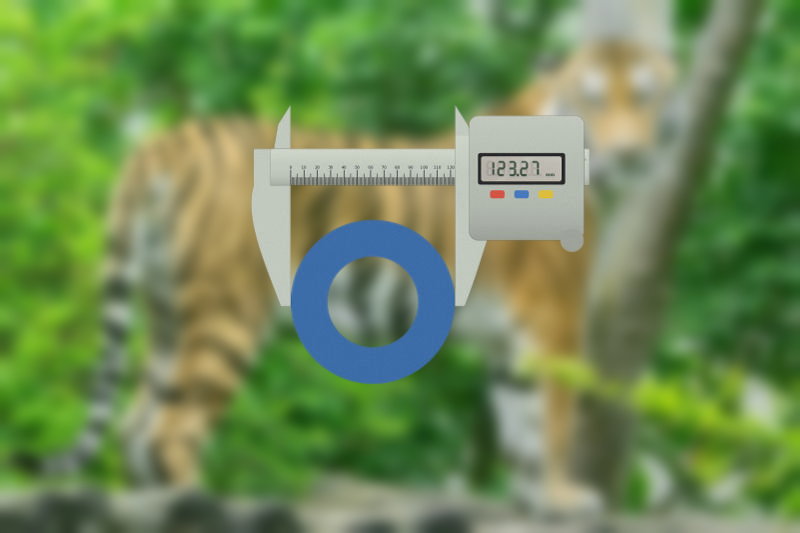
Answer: {"value": 123.27, "unit": "mm"}
